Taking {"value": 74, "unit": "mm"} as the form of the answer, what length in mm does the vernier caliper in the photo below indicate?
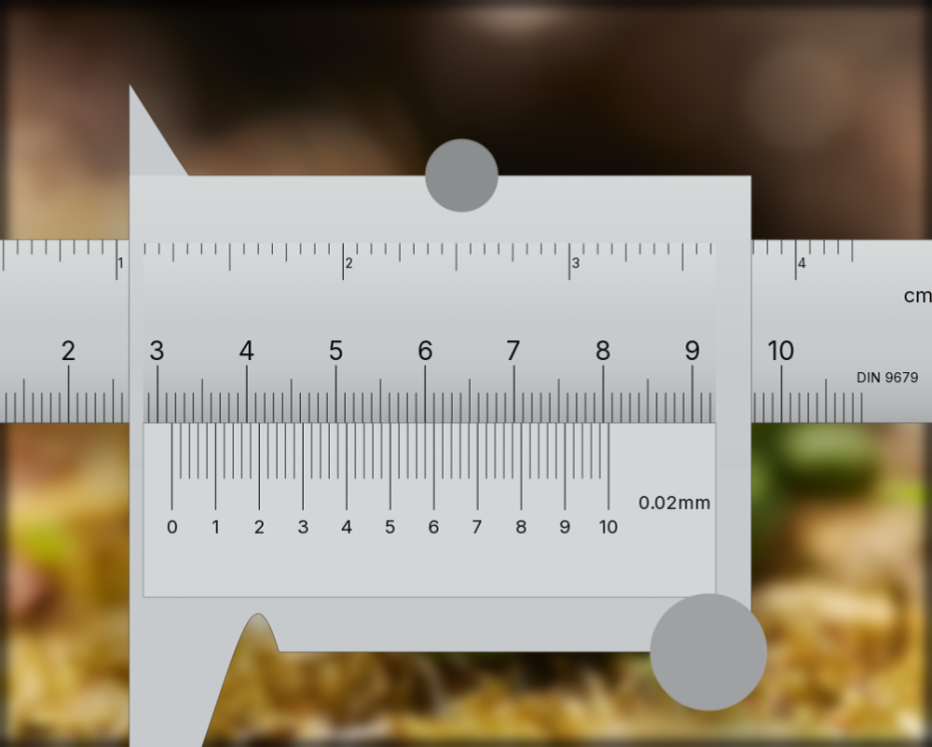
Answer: {"value": 31.6, "unit": "mm"}
